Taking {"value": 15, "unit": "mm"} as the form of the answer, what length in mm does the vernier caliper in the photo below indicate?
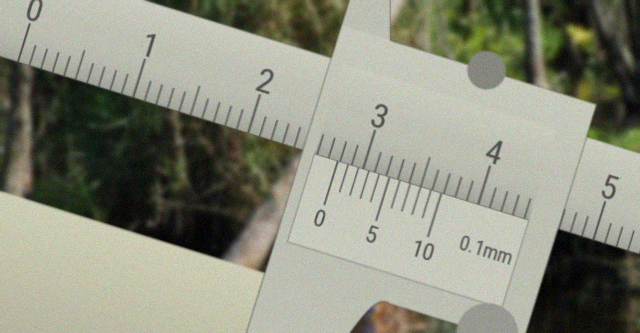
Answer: {"value": 27.8, "unit": "mm"}
